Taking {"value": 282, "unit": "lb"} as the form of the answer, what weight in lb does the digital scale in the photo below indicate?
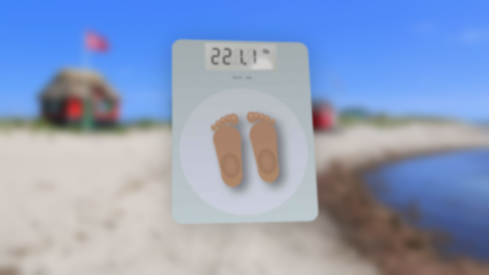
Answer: {"value": 221.1, "unit": "lb"}
